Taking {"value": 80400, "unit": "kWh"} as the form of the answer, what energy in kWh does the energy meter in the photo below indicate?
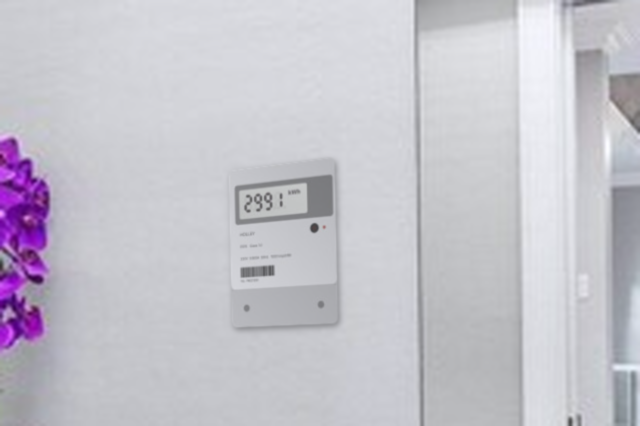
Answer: {"value": 2991, "unit": "kWh"}
